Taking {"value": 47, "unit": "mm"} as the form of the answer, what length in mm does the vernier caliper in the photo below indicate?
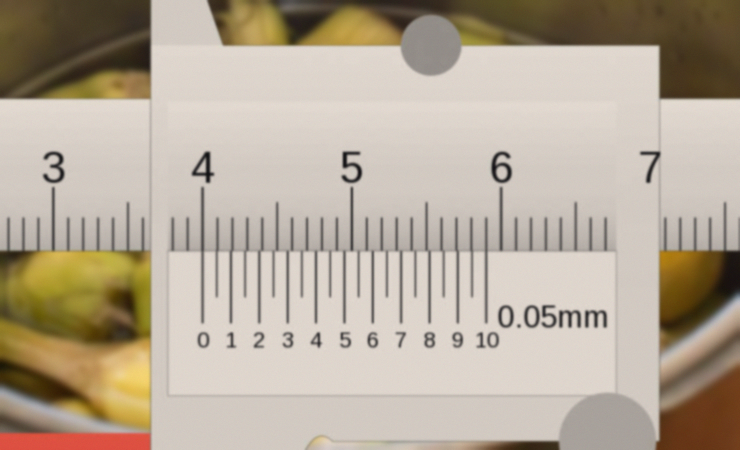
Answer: {"value": 40.0, "unit": "mm"}
